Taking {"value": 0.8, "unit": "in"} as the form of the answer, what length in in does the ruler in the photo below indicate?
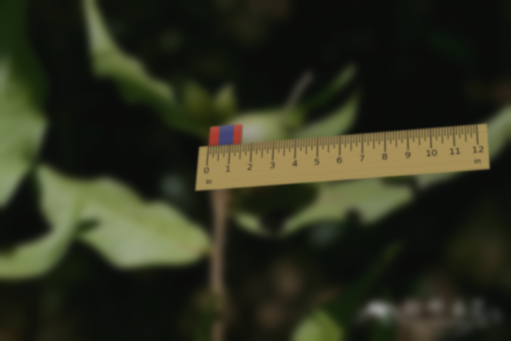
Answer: {"value": 1.5, "unit": "in"}
